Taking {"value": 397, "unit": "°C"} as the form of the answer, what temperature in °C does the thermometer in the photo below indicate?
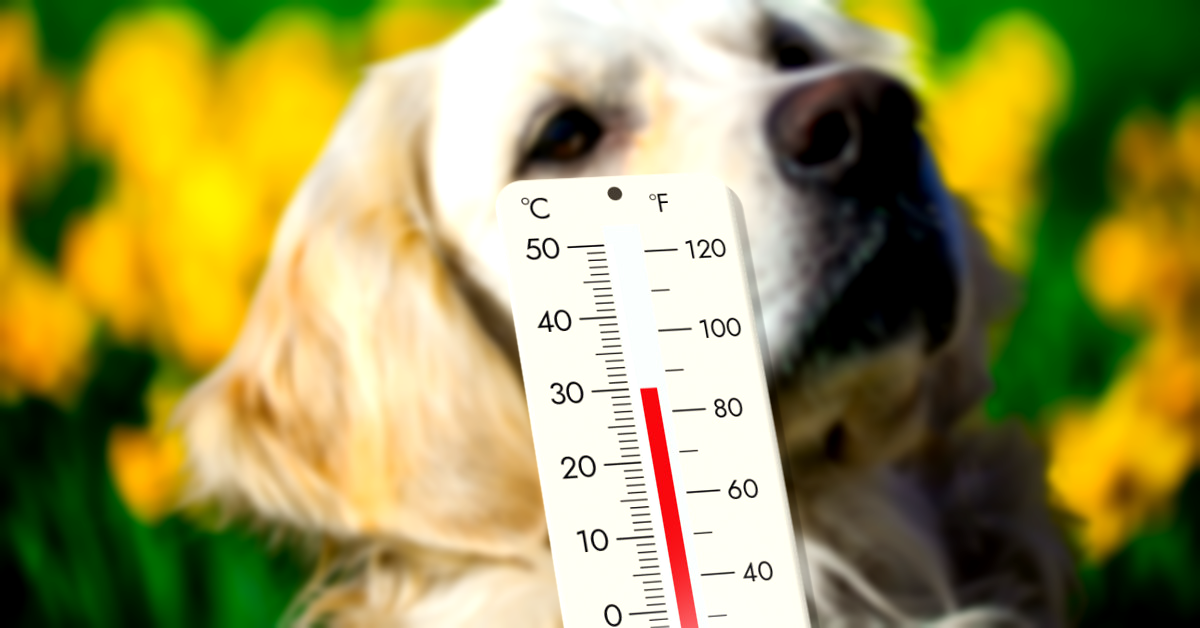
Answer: {"value": 30, "unit": "°C"}
